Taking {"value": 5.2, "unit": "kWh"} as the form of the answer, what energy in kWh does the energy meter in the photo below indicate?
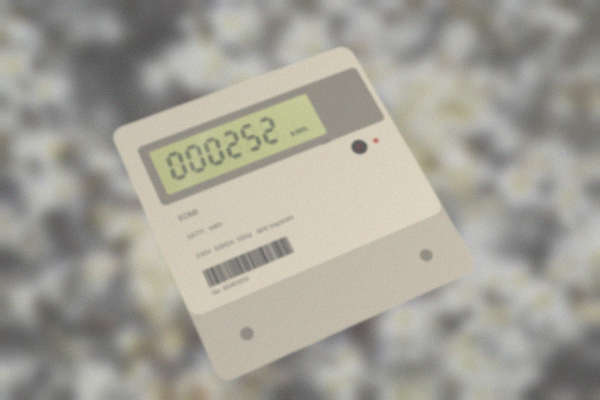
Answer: {"value": 252, "unit": "kWh"}
